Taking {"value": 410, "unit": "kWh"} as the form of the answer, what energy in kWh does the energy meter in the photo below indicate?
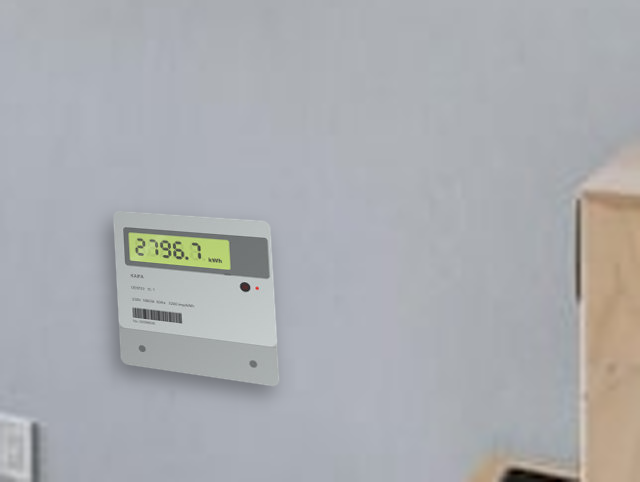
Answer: {"value": 2796.7, "unit": "kWh"}
